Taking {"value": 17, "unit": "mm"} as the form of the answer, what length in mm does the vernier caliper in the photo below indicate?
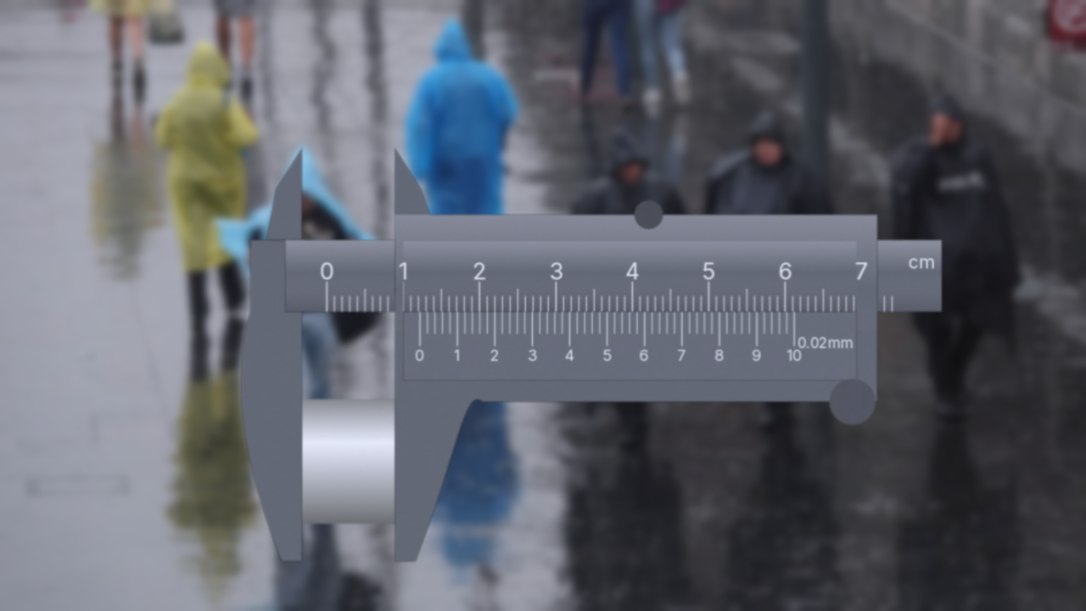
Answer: {"value": 12.2, "unit": "mm"}
